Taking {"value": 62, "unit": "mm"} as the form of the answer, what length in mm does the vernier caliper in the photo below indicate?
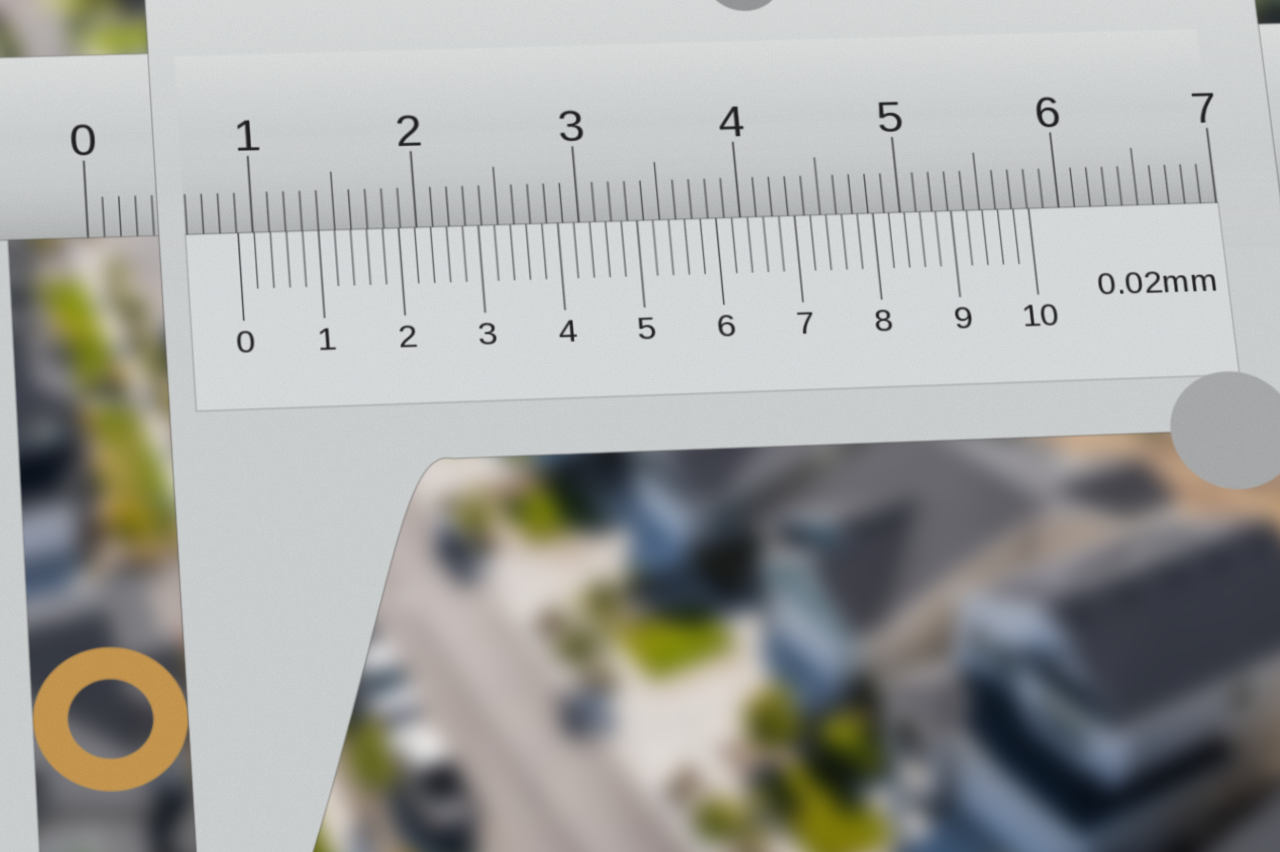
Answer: {"value": 9.1, "unit": "mm"}
